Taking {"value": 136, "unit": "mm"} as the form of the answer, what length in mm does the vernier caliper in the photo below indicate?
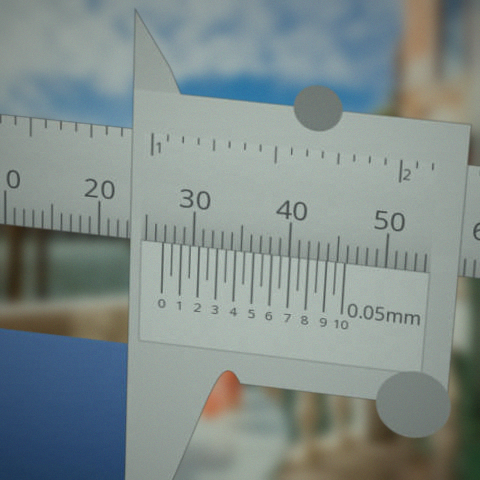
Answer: {"value": 26.8, "unit": "mm"}
